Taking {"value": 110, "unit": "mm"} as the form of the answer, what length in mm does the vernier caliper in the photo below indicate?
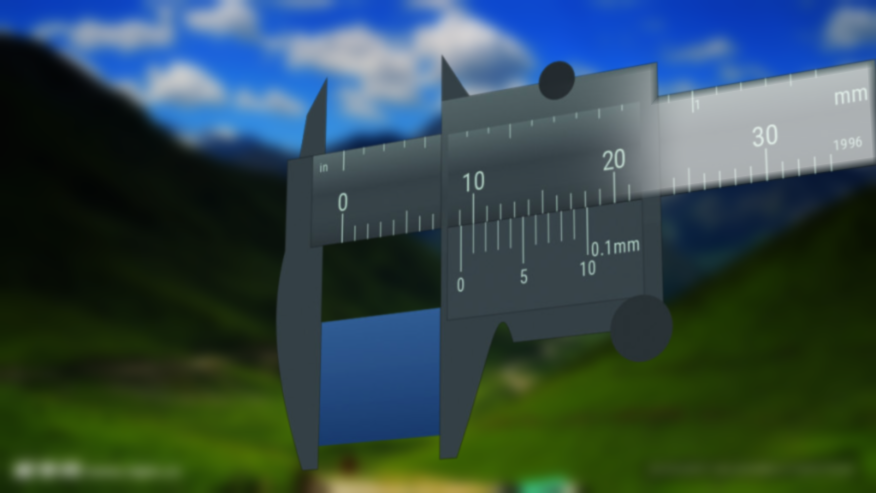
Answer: {"value": 9.1, "unit": "mm"}
